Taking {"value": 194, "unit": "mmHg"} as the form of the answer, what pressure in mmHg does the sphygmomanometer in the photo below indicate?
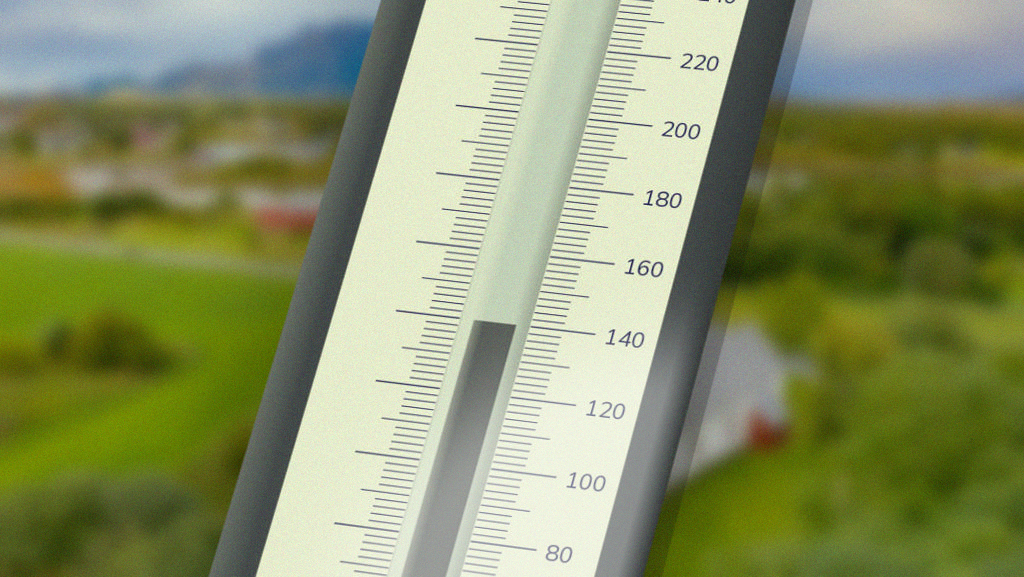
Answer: {"value": 140, "unit": "mmHg"}
